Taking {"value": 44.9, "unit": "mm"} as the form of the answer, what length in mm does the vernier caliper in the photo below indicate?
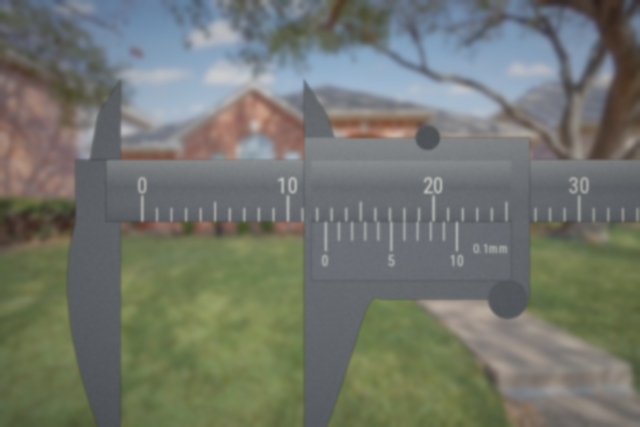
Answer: {"value": 12.6, "unit": "mm"}
